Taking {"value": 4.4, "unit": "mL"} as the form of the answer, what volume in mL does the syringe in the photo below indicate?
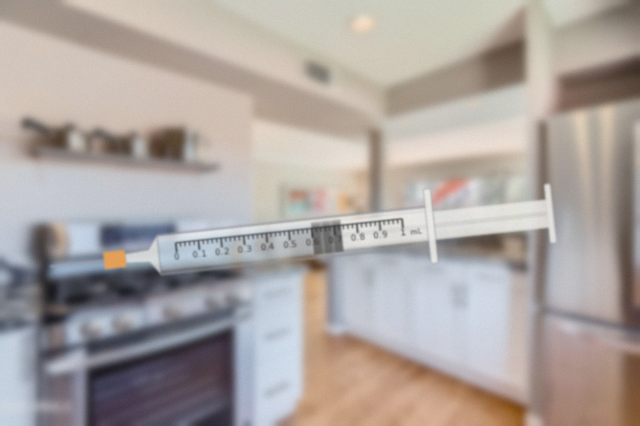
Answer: {"value": 0.6, "unit": "mL"}
